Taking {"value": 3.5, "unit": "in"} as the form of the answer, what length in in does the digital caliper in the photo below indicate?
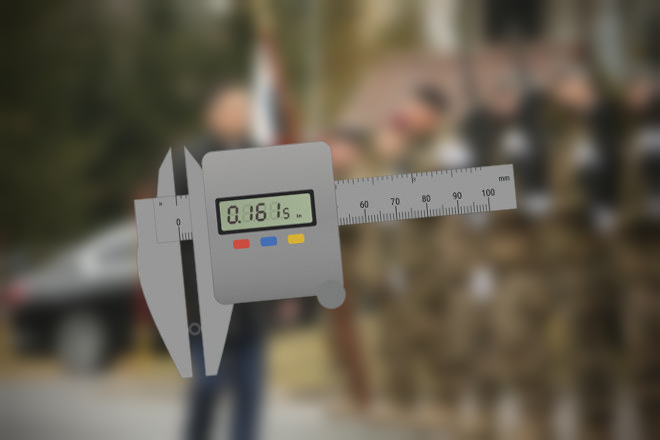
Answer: {"value": 0.1615, "unit": "in"}
